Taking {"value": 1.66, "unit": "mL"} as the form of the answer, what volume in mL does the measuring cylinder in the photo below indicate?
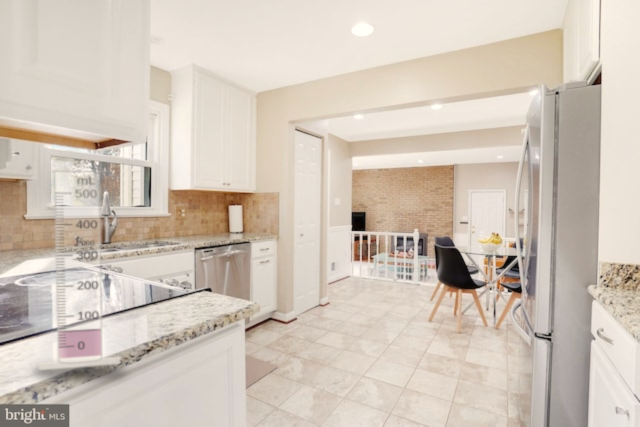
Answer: {"value": 50, "unit": "mL"}
